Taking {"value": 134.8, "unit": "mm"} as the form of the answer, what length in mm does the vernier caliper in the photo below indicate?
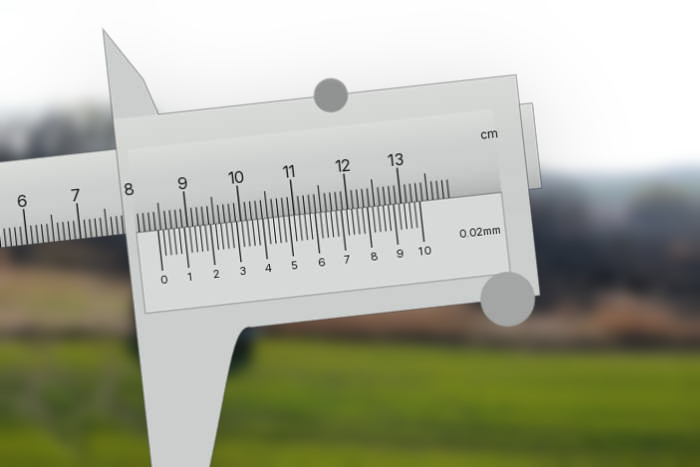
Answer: {"value": 84.5, "unit": "mm"}
